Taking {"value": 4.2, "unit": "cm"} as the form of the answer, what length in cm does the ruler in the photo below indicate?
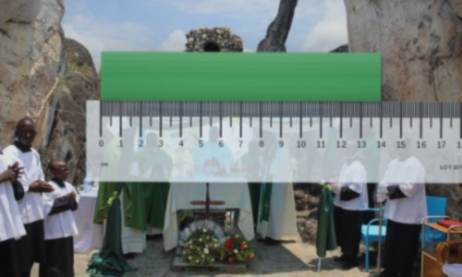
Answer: {"value": 14, "unit": "cm"}
